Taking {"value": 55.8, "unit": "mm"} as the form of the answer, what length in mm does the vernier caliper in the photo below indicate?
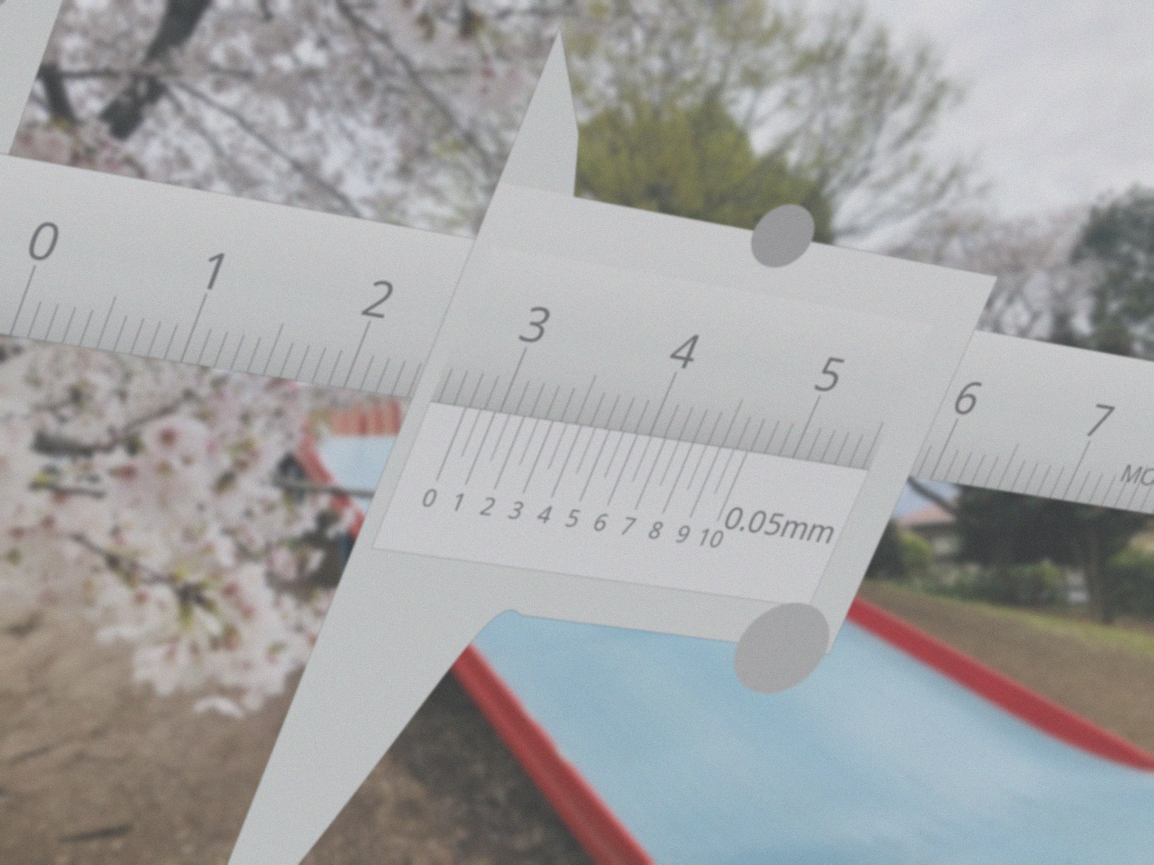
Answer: {"value": 27.8, "unit": "mm"}
